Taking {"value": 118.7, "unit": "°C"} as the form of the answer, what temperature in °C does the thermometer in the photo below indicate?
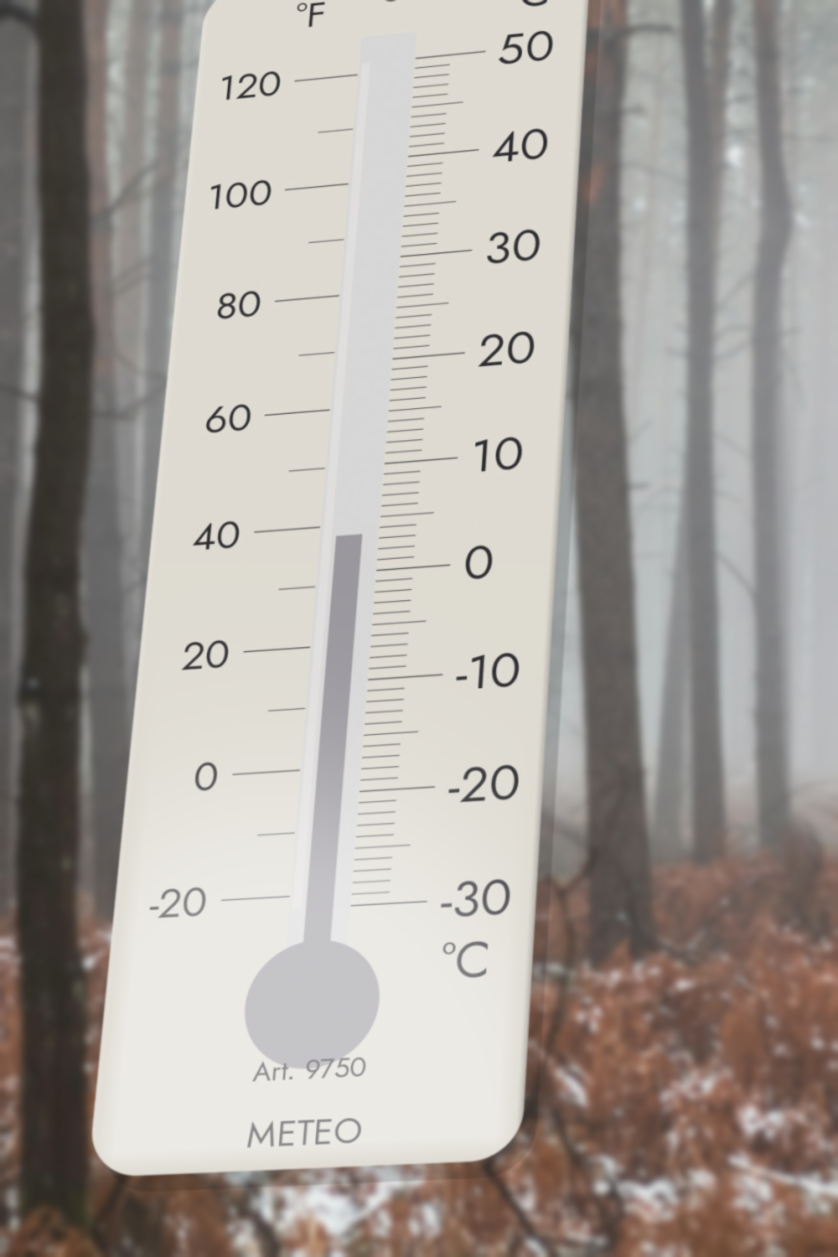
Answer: {"value": 3.5, "unit": "°C"}
